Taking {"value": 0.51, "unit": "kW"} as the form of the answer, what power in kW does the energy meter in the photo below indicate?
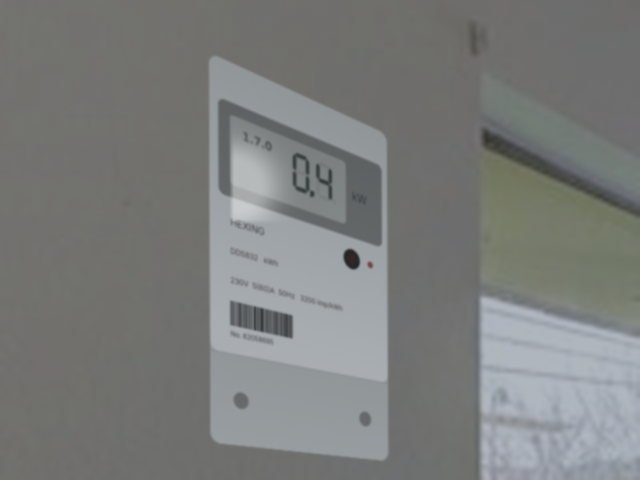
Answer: {"value": 0.4, "unit": "kW"}
